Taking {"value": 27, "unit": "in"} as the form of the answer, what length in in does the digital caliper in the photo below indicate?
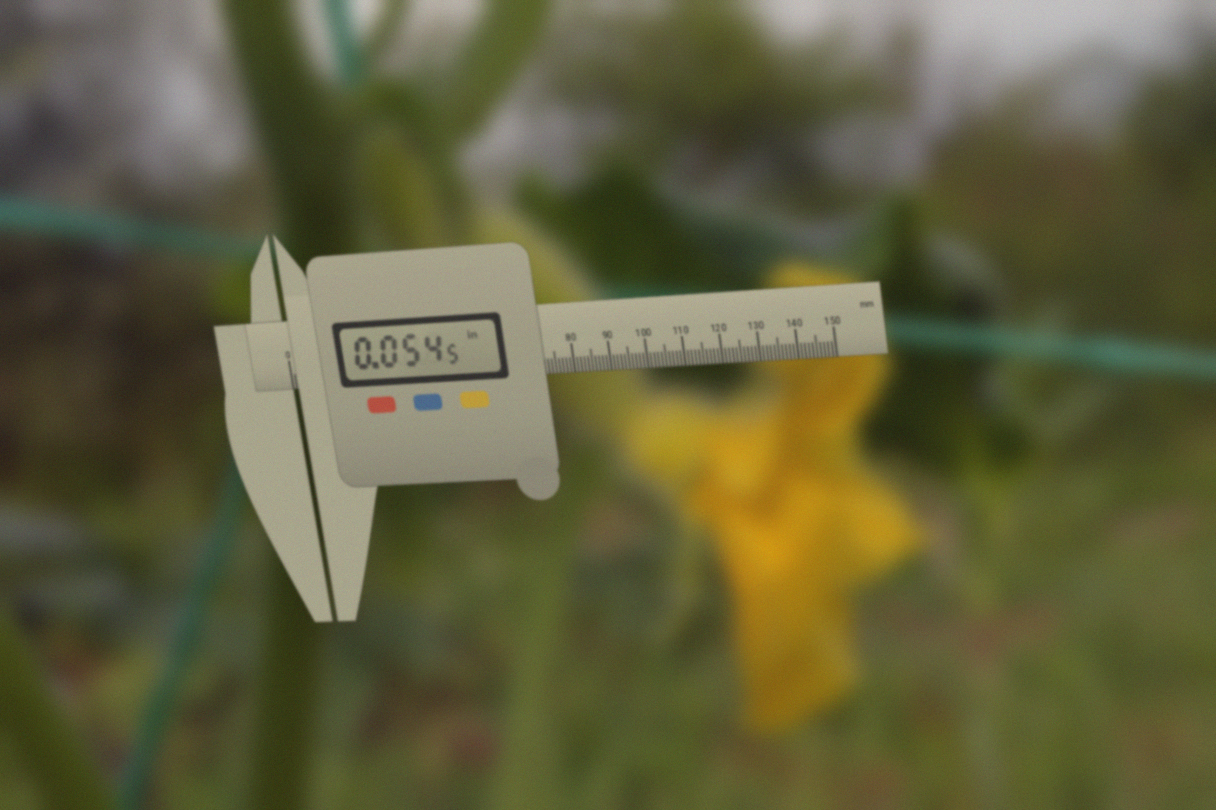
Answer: {"value": 0.0545, "unit": "in"}
